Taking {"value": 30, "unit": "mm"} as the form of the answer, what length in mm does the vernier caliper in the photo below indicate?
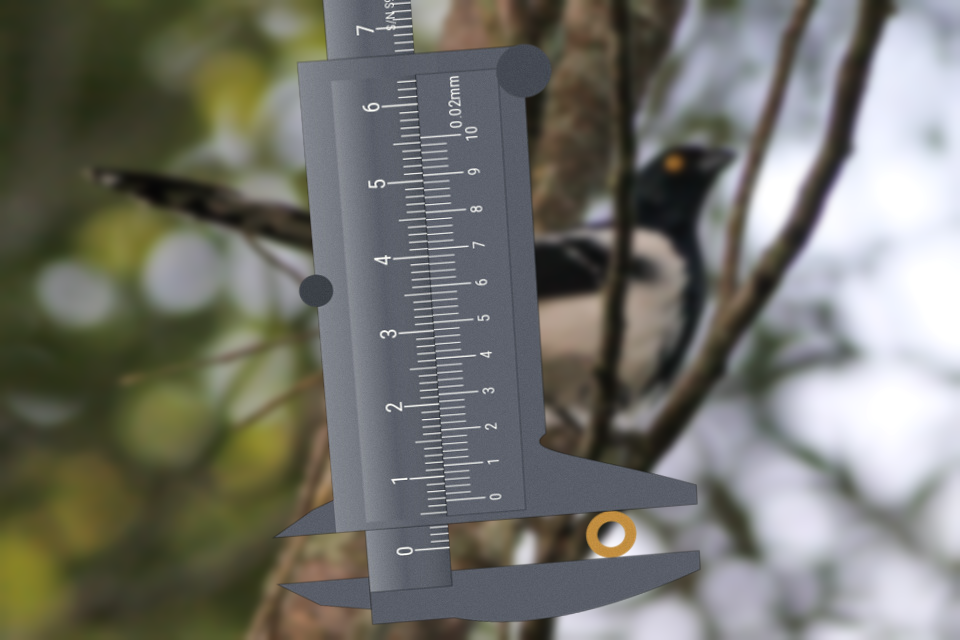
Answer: {"value": 6.6, "unit": "mm"}
